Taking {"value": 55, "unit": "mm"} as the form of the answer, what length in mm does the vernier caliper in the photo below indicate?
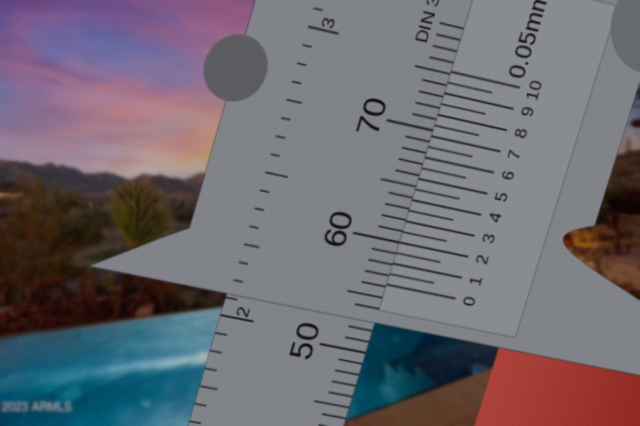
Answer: {"value": 56.2, "unit": "mm"}
